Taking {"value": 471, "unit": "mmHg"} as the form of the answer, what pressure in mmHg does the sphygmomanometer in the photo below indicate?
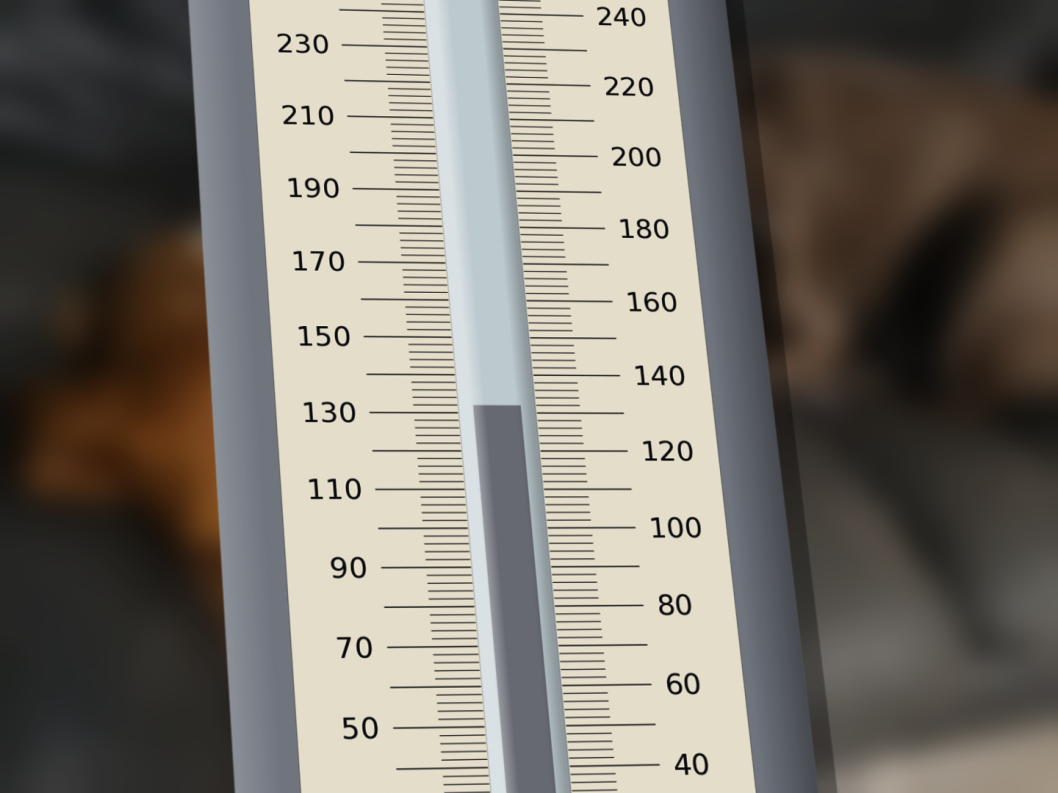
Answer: {"value": 132, "unit": "mmHg"}
